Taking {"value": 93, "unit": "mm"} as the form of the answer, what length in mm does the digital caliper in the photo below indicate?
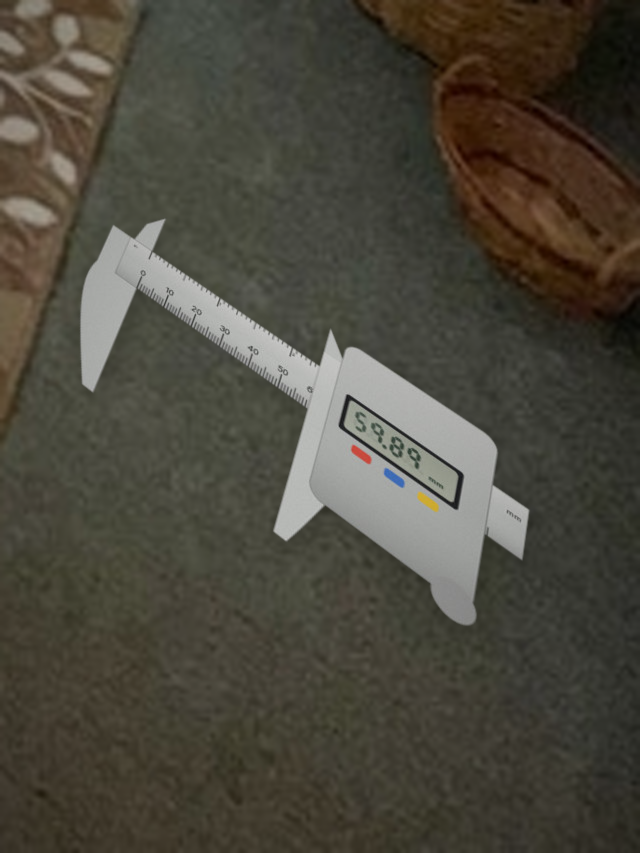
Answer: {"value": 59.89, "unit": "mm"}
